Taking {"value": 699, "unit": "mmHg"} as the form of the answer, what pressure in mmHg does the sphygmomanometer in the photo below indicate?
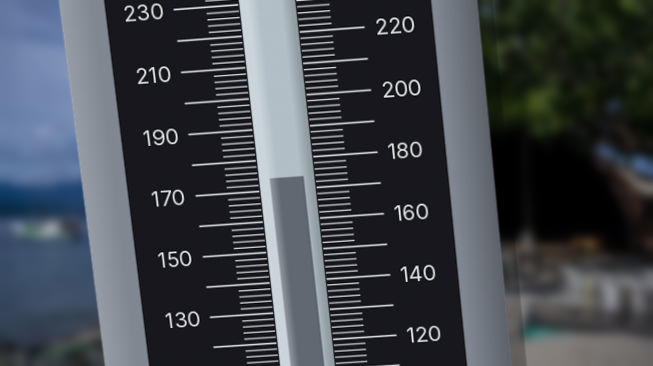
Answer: {"value": 174, "unit": "mmHg"}
